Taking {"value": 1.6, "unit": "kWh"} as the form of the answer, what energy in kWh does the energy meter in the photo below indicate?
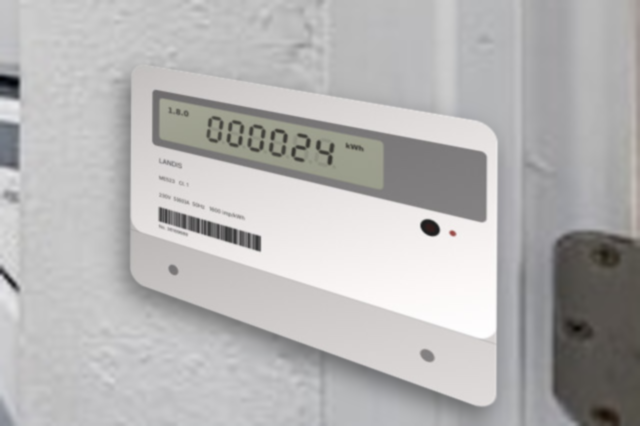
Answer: {"value": 24, "unit": "kWh"}
